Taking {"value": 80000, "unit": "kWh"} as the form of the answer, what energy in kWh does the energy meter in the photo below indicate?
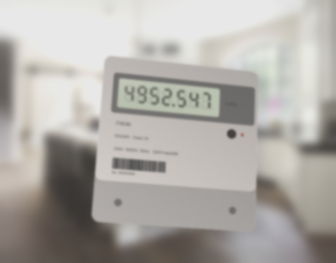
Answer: {"value": 4952.547, "unit": "kWh"}
